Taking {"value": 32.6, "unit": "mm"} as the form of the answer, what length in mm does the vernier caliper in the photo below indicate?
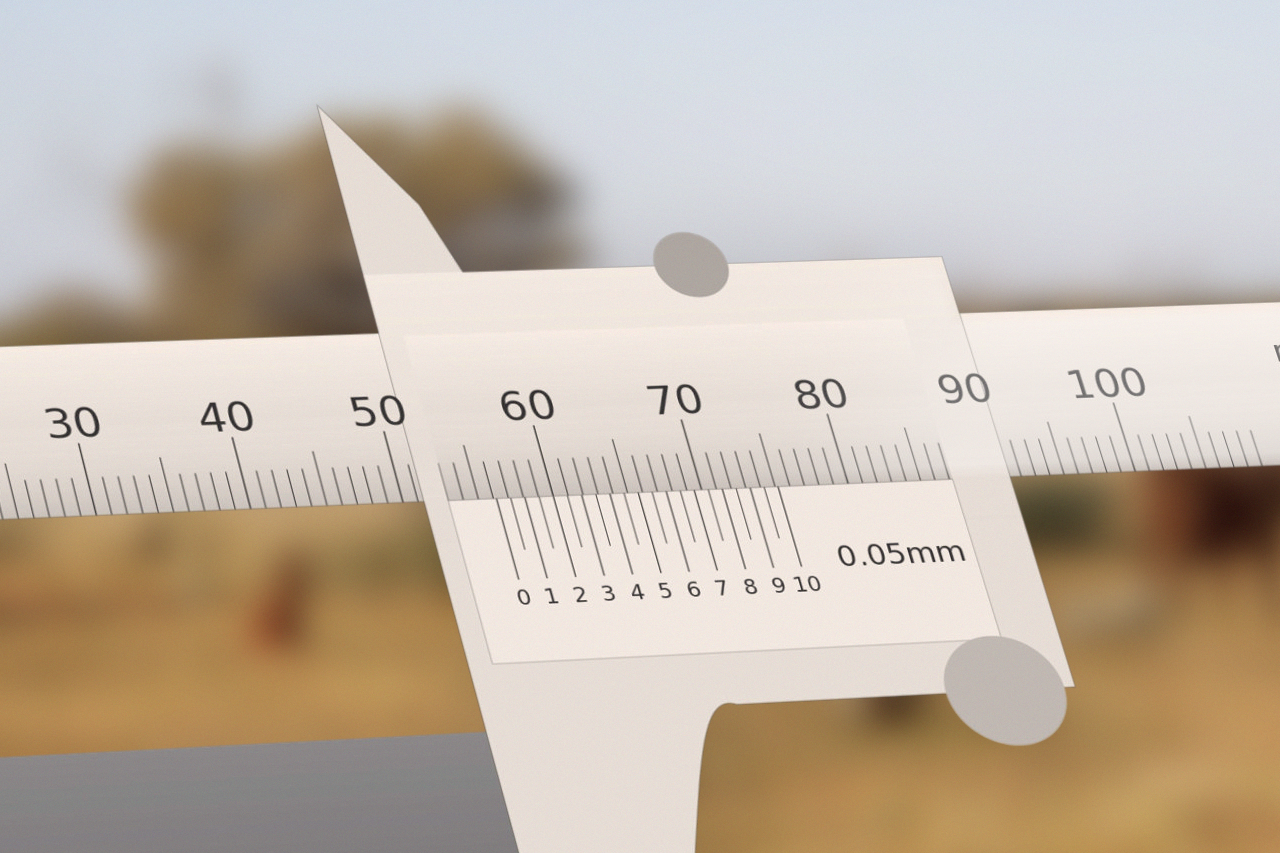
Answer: {"value": 56.2, "unit": "mm"}
